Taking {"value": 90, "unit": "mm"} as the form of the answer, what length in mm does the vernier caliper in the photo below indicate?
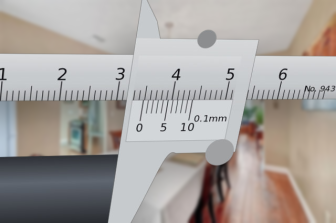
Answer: {"value": 34.8, "unit": "mm"}
